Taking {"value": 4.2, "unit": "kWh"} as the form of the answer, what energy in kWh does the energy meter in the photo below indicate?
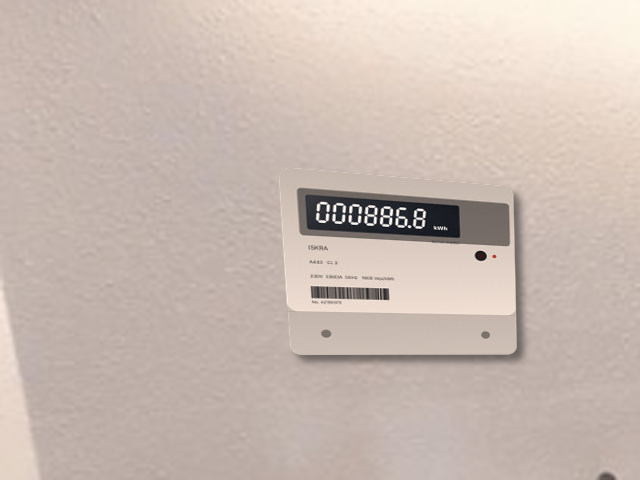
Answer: {"value": 886.8, "unit": "kWh"}
